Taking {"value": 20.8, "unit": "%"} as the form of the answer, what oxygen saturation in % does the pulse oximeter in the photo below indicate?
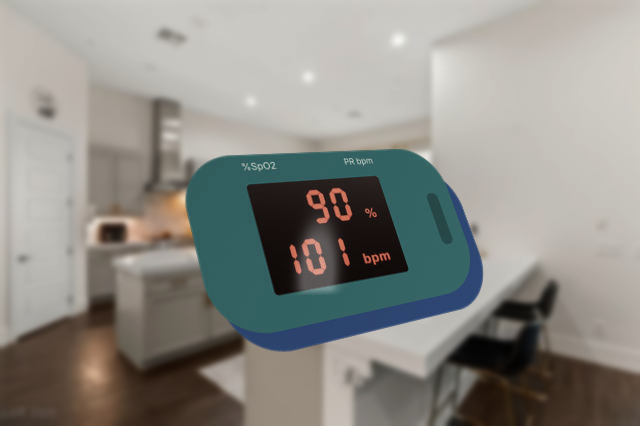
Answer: {"value": 90, "unit": "%"}
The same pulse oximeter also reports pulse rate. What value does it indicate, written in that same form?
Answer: {"value": 101, "unit": "bpm"}
